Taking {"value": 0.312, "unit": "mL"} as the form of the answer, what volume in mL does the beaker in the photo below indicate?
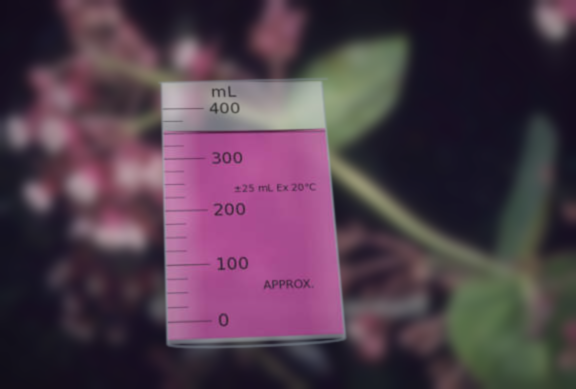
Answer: {"value": 350, "unit": "mL"}
